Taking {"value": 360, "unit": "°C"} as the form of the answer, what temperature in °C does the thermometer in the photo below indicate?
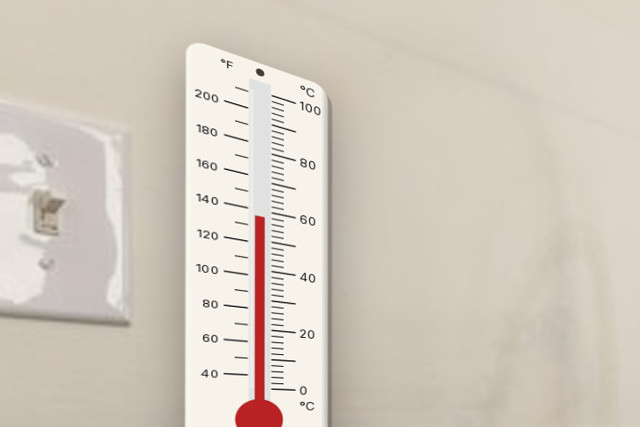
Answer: {"value": 58, "unit": "°C"}
